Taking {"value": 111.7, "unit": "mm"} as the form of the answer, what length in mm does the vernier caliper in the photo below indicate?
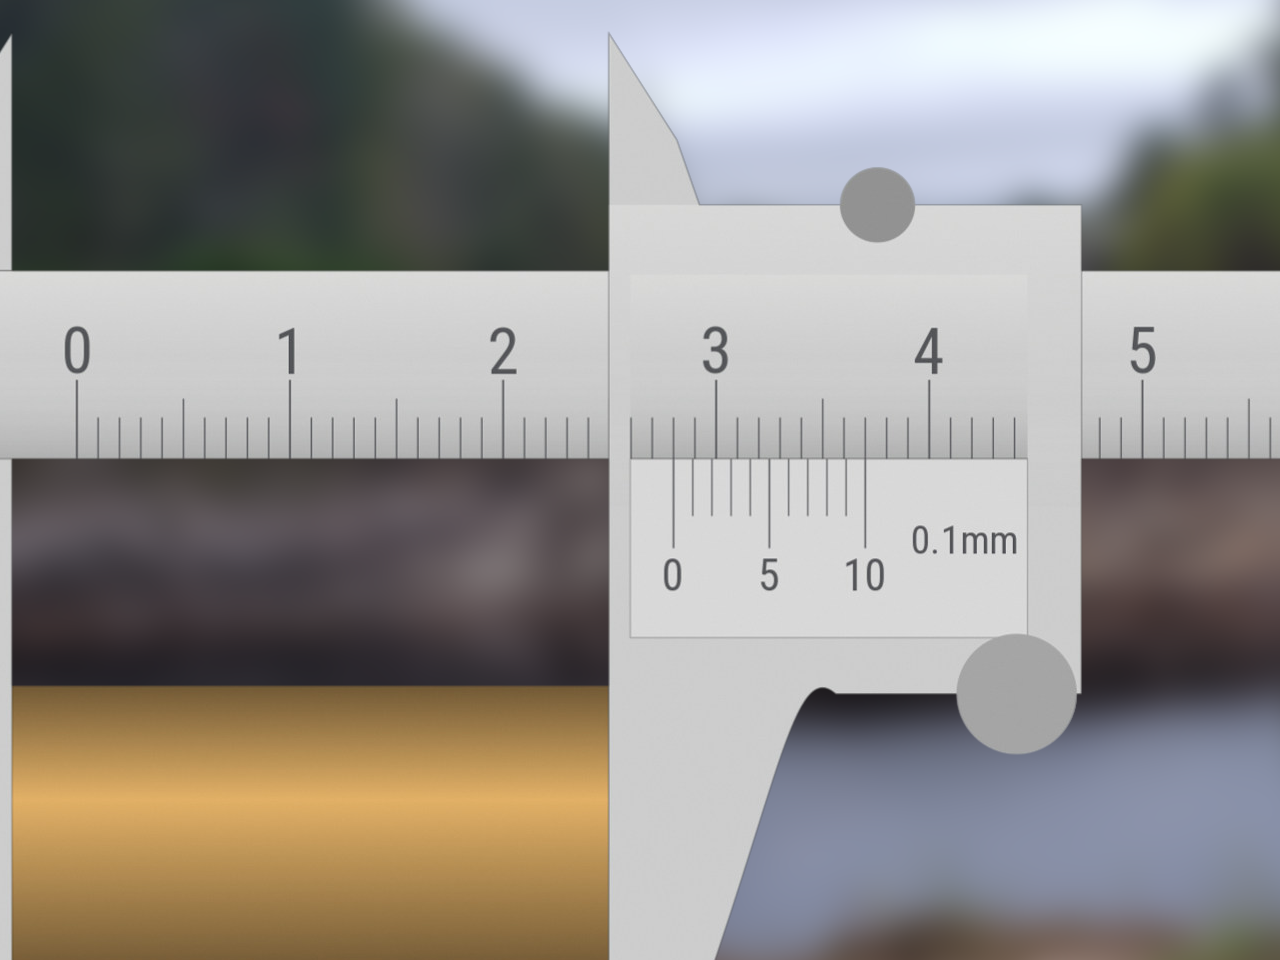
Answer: {"value": 28.0, "unit": "mm"}
